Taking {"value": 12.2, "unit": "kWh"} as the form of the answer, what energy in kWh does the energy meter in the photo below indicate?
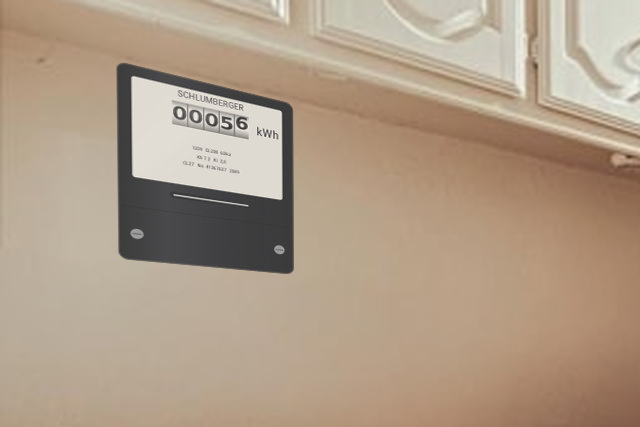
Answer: {"value": 56, "unit": "kWh"}
